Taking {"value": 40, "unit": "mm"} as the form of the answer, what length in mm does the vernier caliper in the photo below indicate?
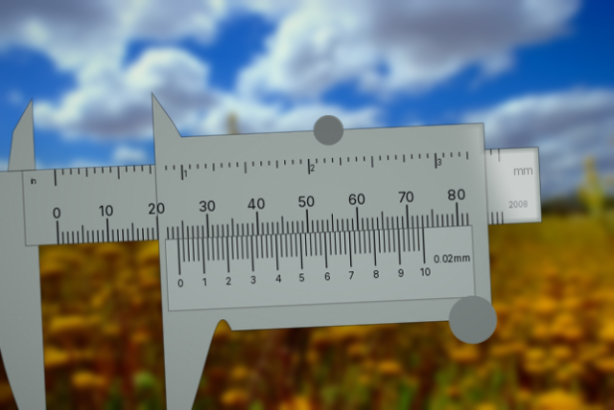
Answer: {"value": 24.0, "unit": "mm"}
